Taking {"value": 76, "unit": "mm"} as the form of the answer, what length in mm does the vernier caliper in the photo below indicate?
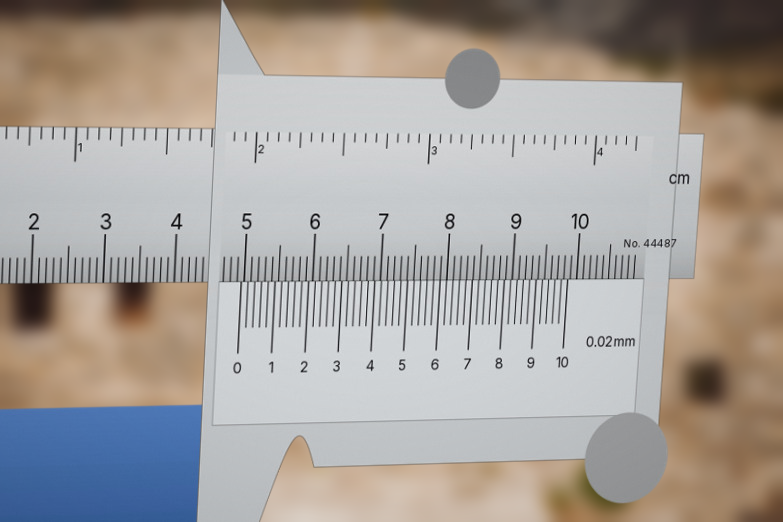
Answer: {"value": 49.6, "unit": "mm"}
